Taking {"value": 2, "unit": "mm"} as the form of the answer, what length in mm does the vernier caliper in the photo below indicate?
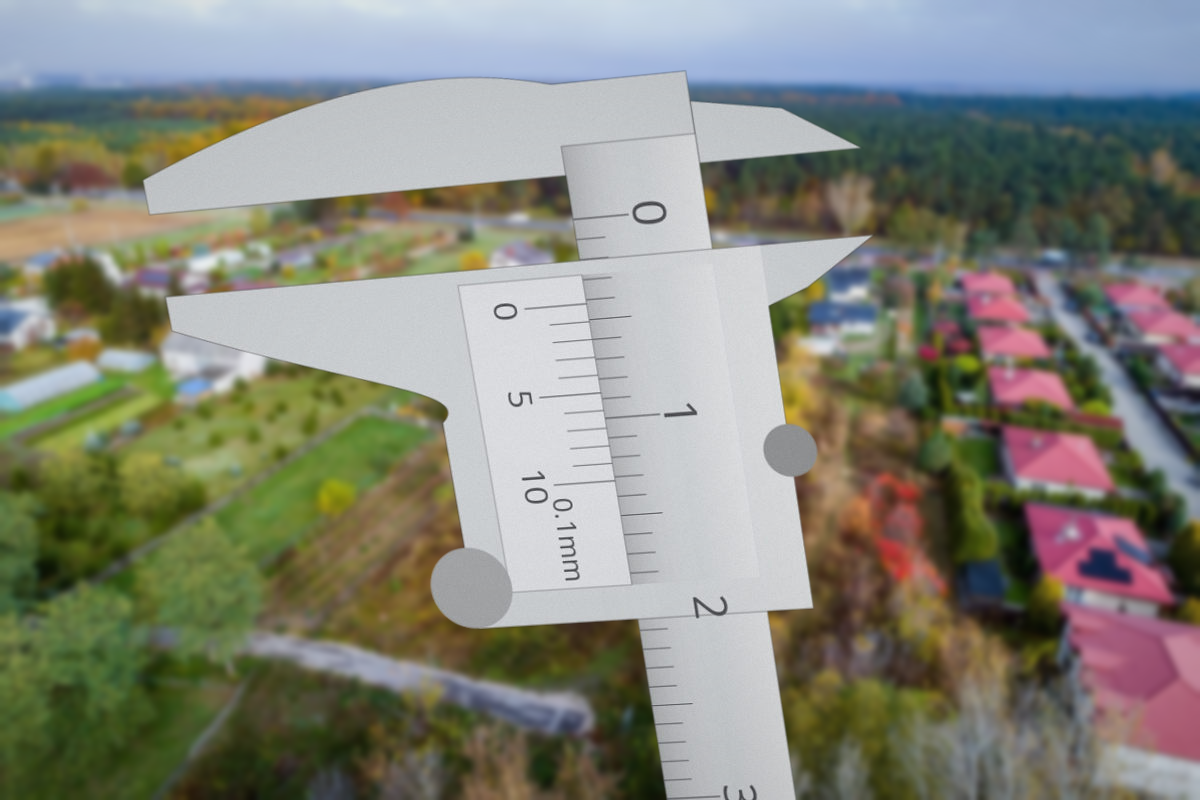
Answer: {"value": 4.2, "unit": "mm"}
